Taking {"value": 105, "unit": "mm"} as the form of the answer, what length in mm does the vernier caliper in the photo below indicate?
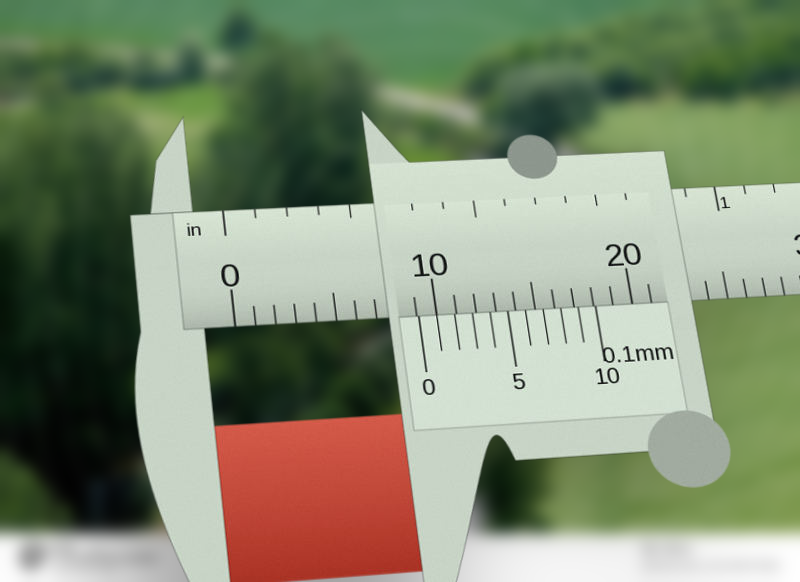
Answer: {"value": 9.1, "unit": "mm"}
